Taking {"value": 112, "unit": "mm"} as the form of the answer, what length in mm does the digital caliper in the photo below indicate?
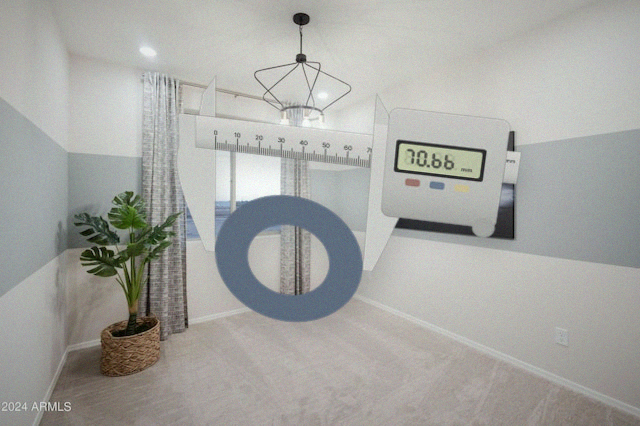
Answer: {"value": 70.66, "unit": "mm"}
